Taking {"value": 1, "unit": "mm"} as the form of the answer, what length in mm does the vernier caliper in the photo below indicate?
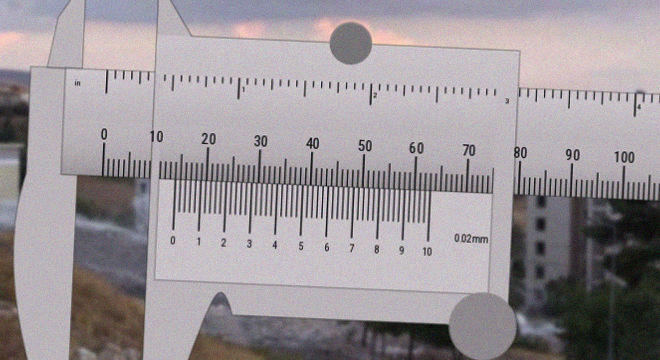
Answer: {"value": 14.0, "unit": "mm"}
